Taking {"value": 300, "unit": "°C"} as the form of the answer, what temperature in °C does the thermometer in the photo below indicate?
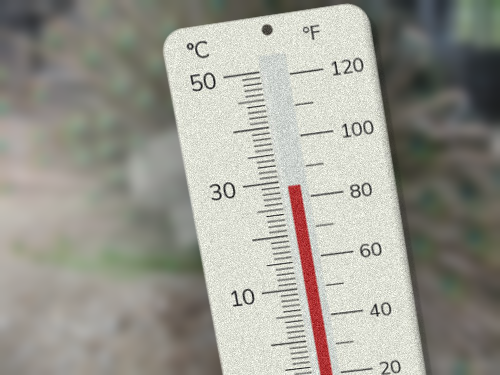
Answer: {"value": 29, "unit": "°C"}
